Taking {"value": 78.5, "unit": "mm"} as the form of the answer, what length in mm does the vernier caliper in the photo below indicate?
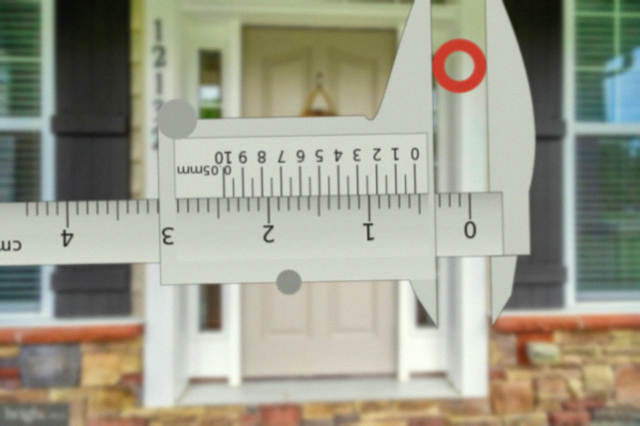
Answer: {"value": 5.4, "unit": "mm"}
